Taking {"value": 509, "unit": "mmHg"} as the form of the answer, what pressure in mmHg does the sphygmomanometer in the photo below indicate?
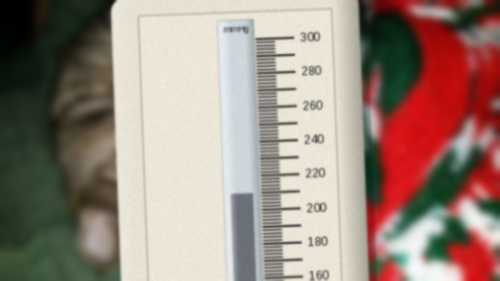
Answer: {"value": 210, "unit": "mmHg"}
